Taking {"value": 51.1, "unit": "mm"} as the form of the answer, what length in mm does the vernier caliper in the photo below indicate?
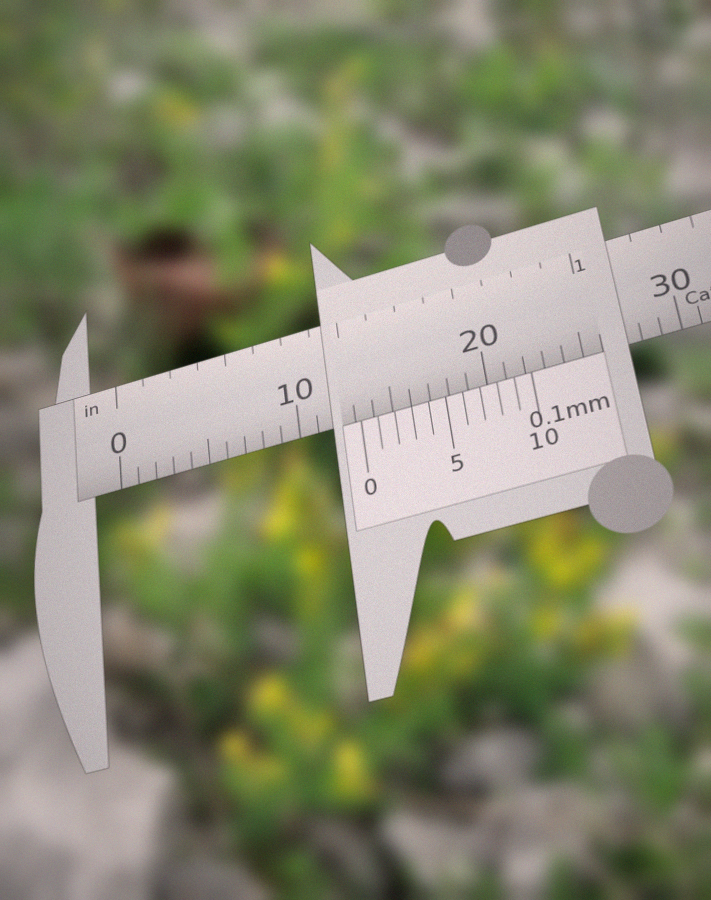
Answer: {"value": 13.3, "unit": "mm"}
